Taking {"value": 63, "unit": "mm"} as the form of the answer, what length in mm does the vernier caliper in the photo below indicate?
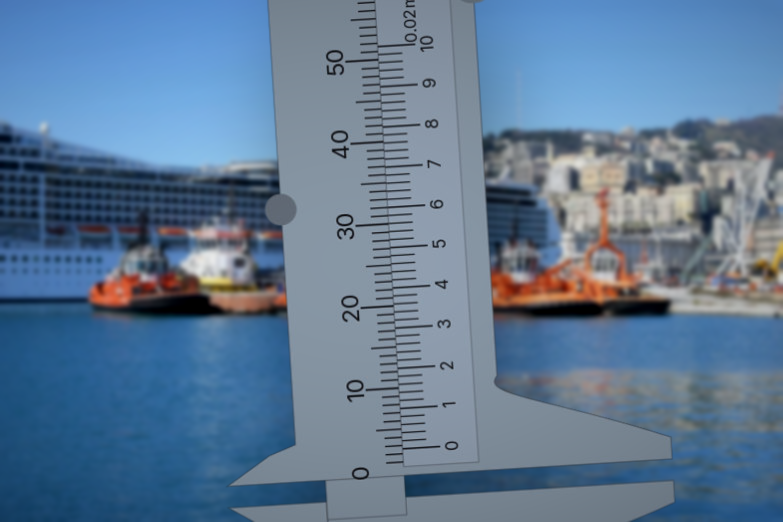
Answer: {"value": 2.6, "unit": "mm"}
